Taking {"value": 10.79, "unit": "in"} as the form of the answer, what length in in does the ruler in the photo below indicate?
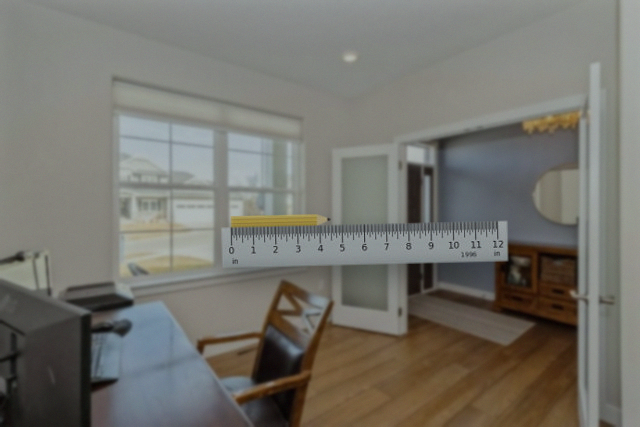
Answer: {"value": 4.5, "unit": "in"}
